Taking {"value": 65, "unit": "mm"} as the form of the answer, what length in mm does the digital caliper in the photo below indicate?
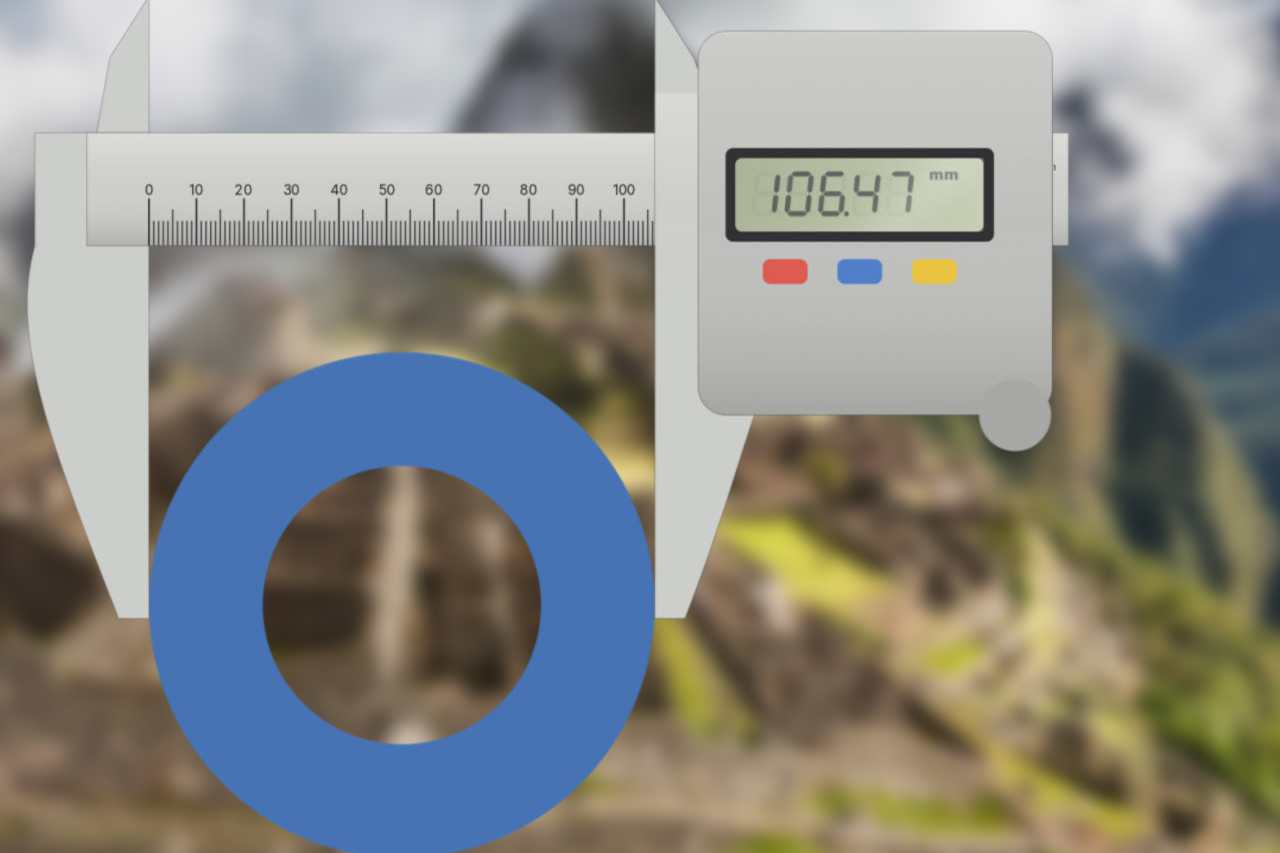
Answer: {"value": 106.47, "unit": "mm"}
